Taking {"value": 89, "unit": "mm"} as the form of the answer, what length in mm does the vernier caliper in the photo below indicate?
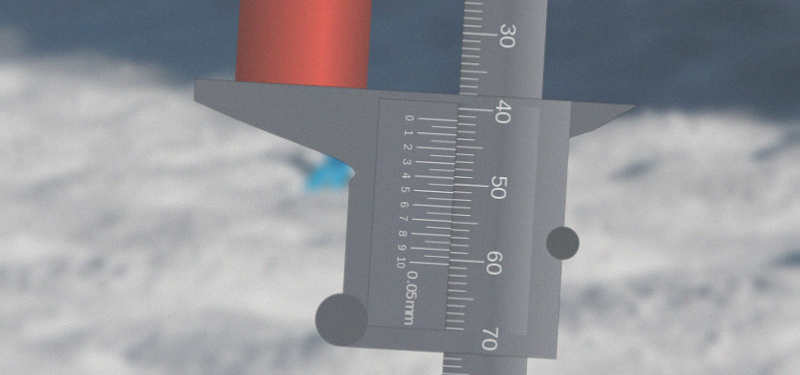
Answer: {"value": 41.6, "unit": "mm"}
